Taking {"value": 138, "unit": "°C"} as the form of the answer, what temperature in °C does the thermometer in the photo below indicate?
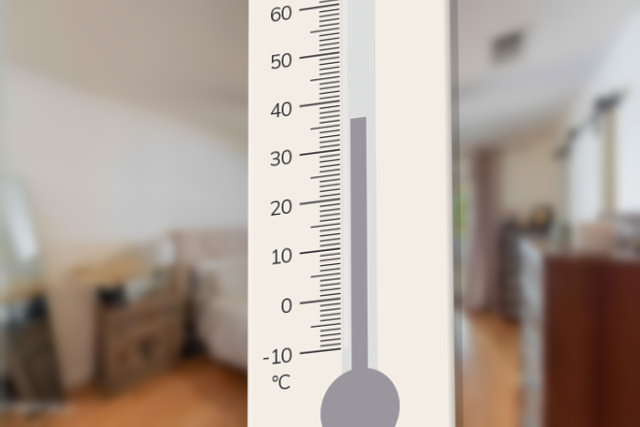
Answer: {"value": 36, "unit": "°C"}
